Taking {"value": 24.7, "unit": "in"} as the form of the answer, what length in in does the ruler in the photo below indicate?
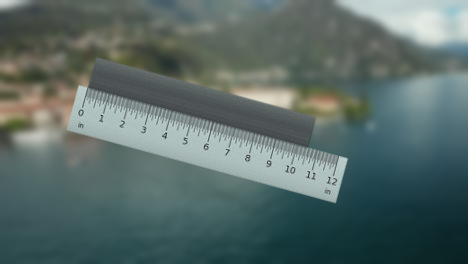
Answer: {"value": 10.5, "unit": "in"}
